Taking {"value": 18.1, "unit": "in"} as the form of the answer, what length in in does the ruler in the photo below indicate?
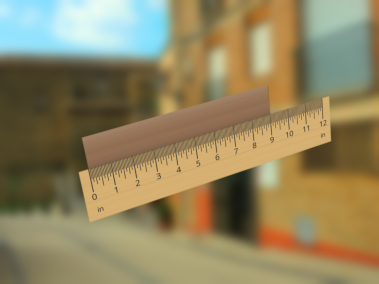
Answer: {"value": 9, "unit": "in"}
